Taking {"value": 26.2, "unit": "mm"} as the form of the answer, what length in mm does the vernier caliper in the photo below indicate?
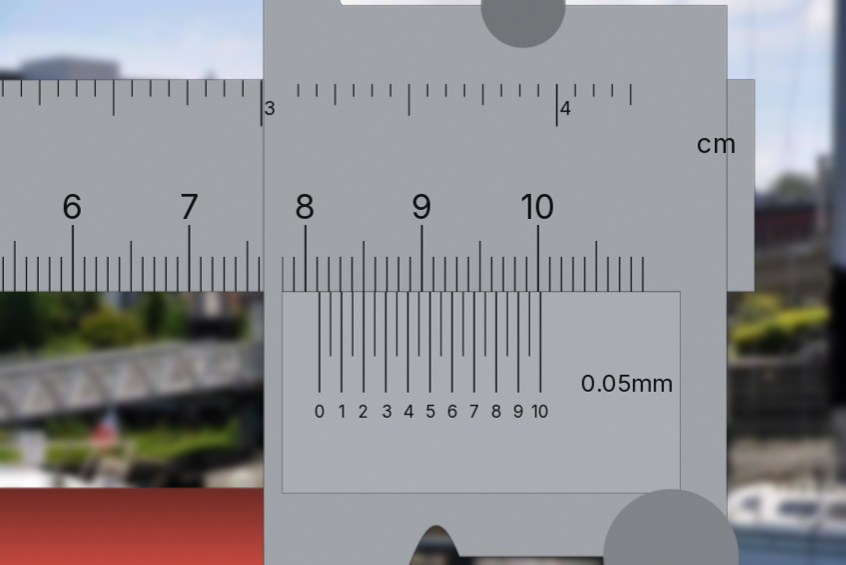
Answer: {"value": 81.2, "unit": "mm"}
